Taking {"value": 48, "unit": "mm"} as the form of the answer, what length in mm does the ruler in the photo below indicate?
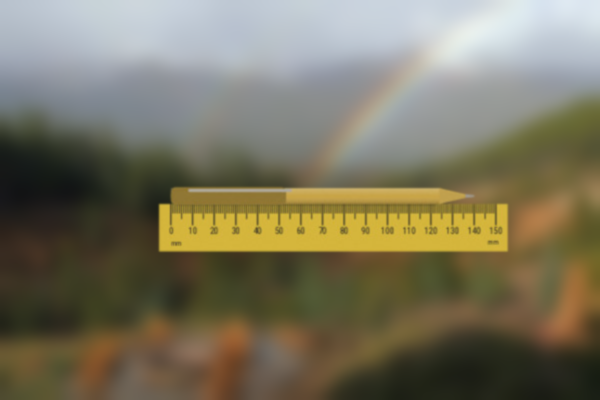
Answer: {"value": 140, "unit": "mm"}
